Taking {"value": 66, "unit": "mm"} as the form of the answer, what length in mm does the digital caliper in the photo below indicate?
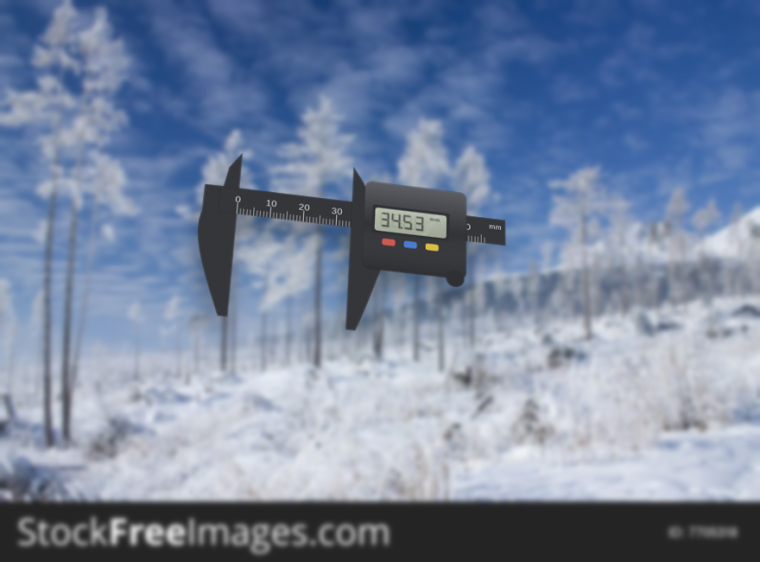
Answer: {"value": 34.53, "unit": "mm"}
